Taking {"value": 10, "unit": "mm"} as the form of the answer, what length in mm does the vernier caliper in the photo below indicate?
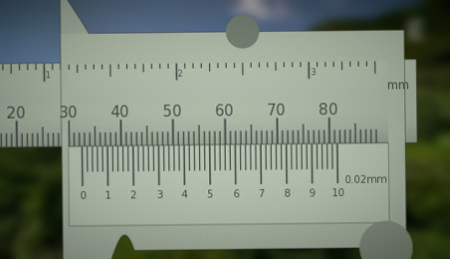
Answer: {"value": 32.5, "unit": "mm"}
